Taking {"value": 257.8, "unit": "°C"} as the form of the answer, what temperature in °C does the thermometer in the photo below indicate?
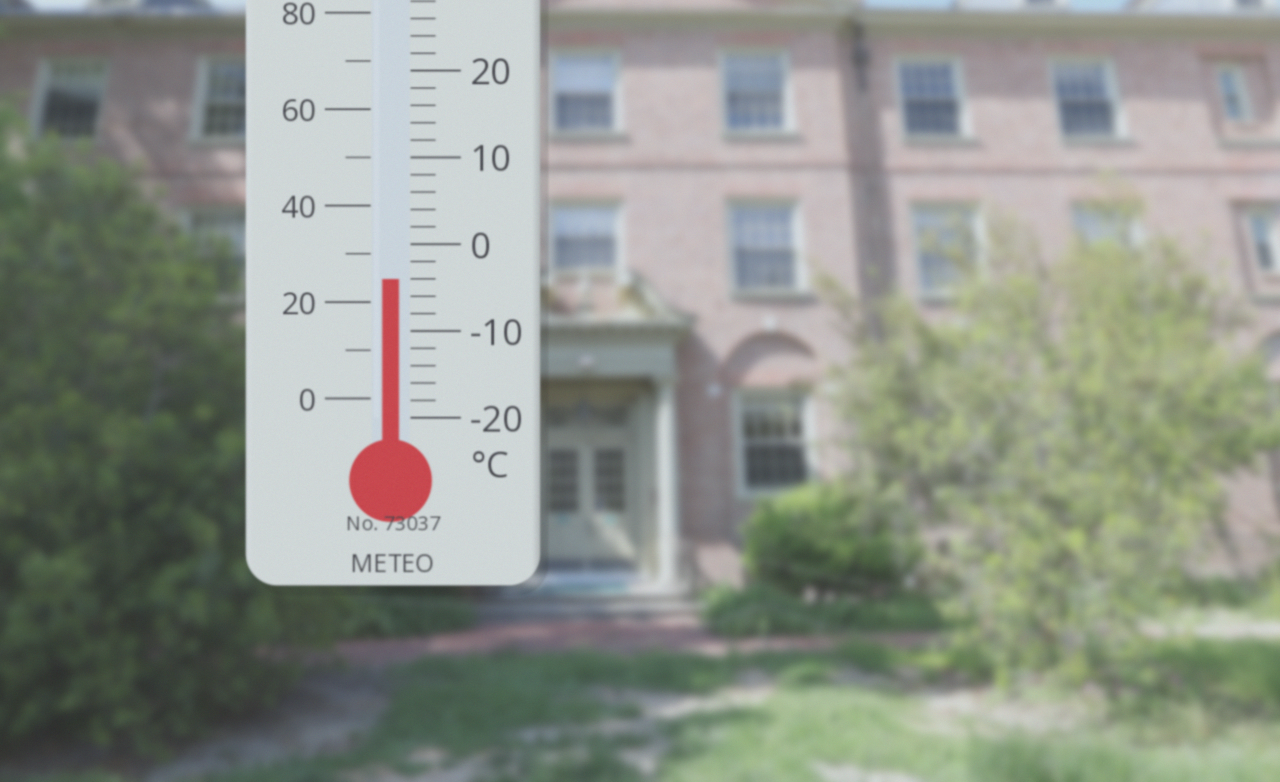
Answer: {"value": -4, "unit": "°C"}
